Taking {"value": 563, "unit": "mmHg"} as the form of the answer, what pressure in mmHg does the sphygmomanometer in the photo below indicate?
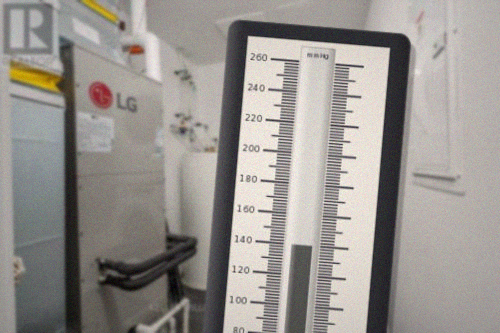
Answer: {"value": 140, "unit": "mmHg"}
